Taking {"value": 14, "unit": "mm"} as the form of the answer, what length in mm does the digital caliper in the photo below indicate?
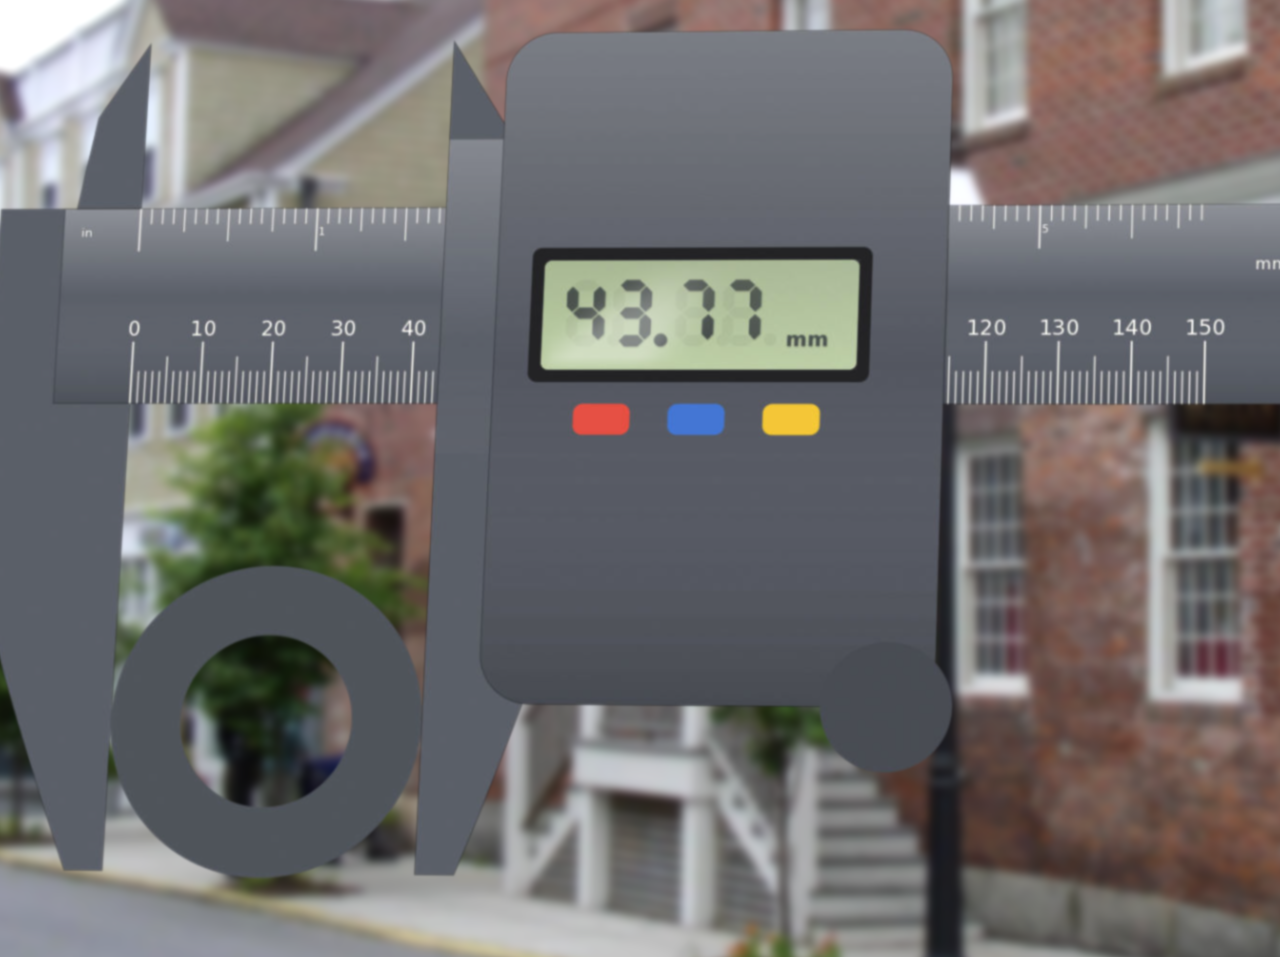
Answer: {"value": 43.77, "unit": "mm"}
